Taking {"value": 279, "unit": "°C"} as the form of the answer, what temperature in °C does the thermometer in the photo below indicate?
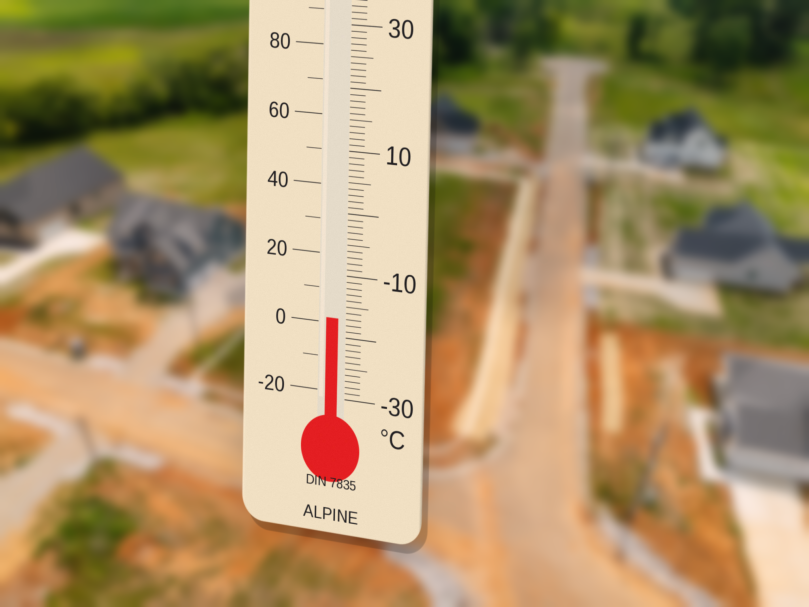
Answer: {"value": -17, "unit": "°C"}
